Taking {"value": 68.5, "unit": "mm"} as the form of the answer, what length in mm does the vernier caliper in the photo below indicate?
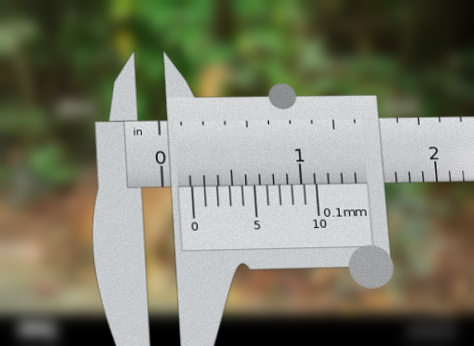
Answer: {"value": 2.1, "unit": "mm"}
